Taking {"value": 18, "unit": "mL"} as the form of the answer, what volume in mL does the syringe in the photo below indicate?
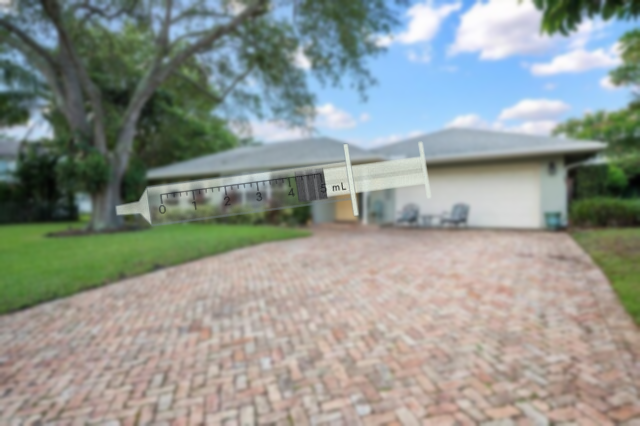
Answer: {"value": 4.2, "unit": "mL"}
